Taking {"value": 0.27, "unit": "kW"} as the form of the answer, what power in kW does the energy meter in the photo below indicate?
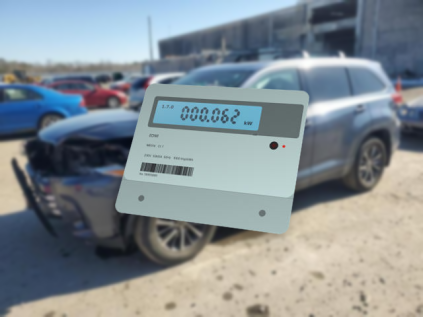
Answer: {"value": 0.062, "unit": "kW"}
